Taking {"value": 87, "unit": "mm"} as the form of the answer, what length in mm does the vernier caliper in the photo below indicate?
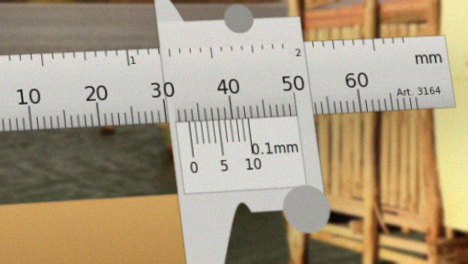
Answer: {"value": 33.4, "unit": "mm"}
